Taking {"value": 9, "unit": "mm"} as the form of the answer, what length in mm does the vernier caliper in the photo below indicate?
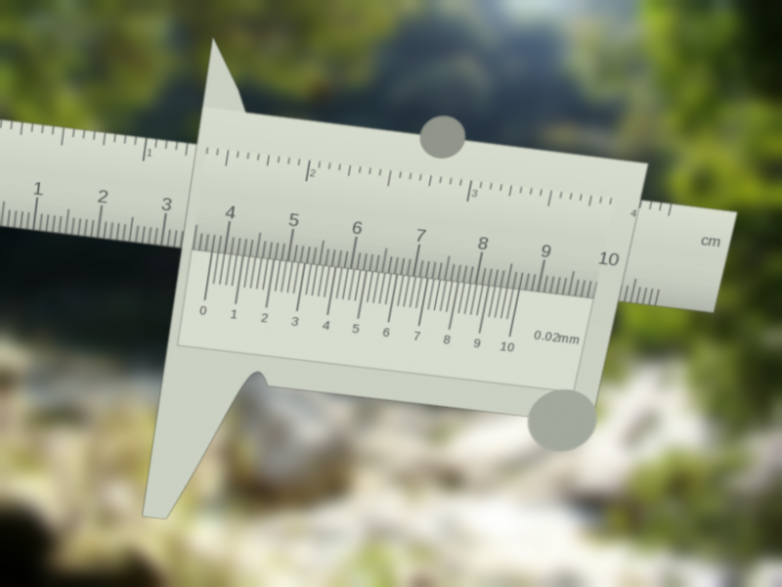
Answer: {"value": 38.0, "unit": "mm"}
